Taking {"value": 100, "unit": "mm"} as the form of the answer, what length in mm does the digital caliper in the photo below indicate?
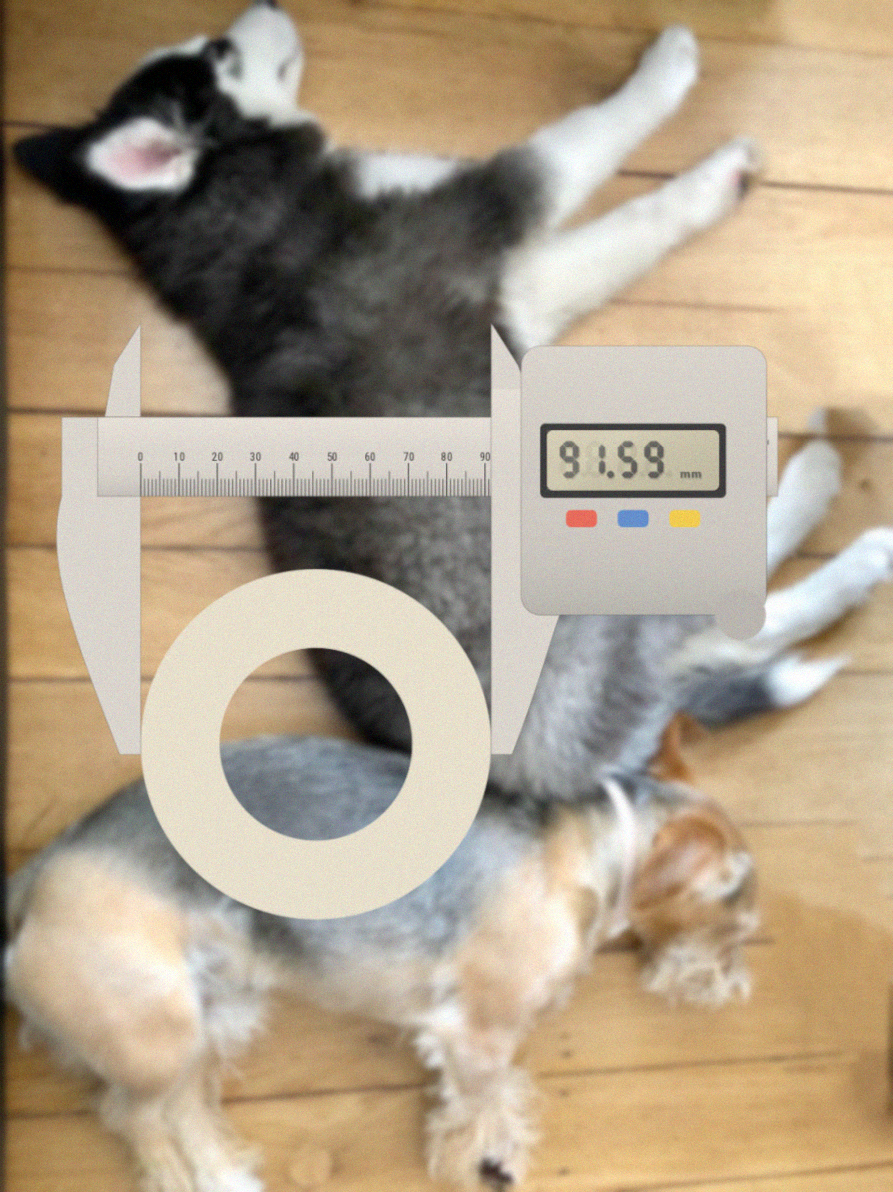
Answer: {"value": 91.59, "unit": "mm"}
